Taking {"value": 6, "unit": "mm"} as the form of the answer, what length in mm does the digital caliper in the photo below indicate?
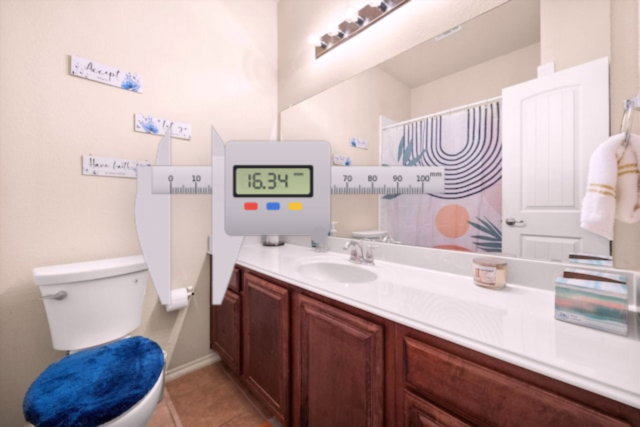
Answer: {"value": 16.34, "unit": "mm"}
